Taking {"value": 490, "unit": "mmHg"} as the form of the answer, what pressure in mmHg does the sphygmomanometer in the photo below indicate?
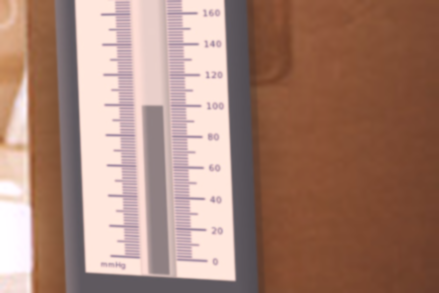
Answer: {"value": 100, "unit": "mmHg"}
